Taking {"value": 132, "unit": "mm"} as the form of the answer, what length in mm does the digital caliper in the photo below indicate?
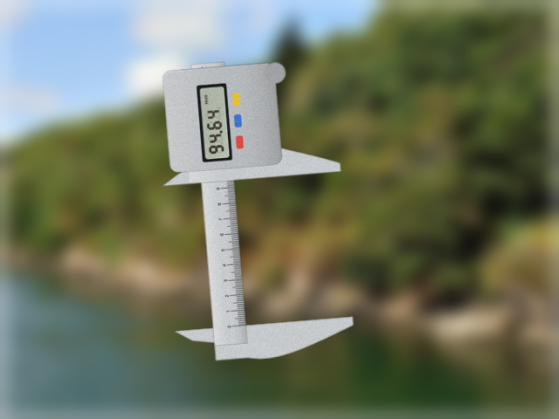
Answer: {"value": 94.64, "unit": "mm"}
